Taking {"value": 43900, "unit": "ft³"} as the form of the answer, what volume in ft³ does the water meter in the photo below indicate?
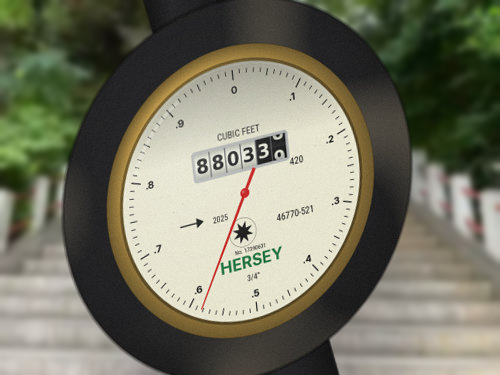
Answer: {"value": 880338.58, "unit": "ft³"}
